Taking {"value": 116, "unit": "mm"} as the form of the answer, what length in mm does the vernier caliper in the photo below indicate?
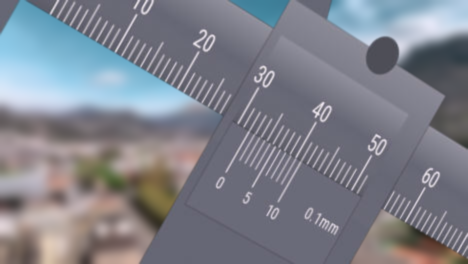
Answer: {"value": 32.0, "unit": "mm"}
